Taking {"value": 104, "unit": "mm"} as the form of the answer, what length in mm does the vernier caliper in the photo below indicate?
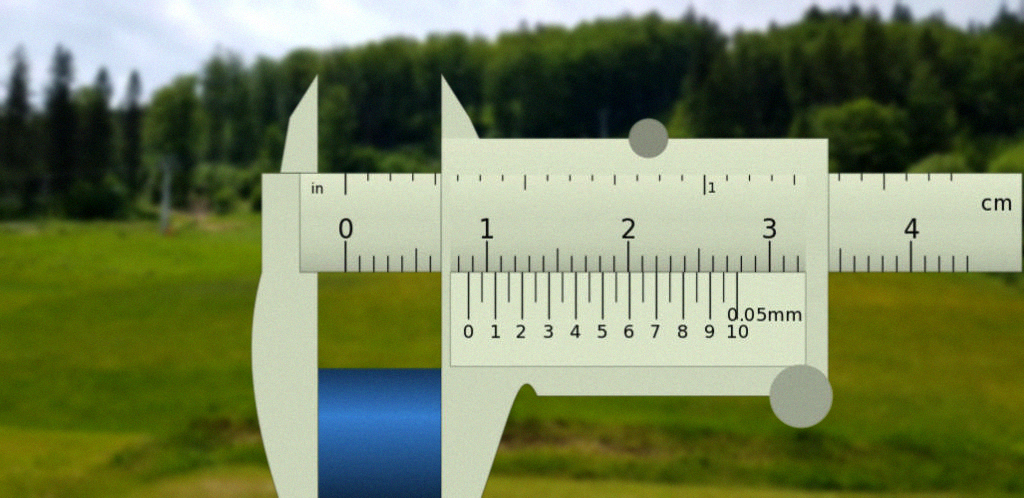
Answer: {"value": 8.7, "unit": "mm"}
